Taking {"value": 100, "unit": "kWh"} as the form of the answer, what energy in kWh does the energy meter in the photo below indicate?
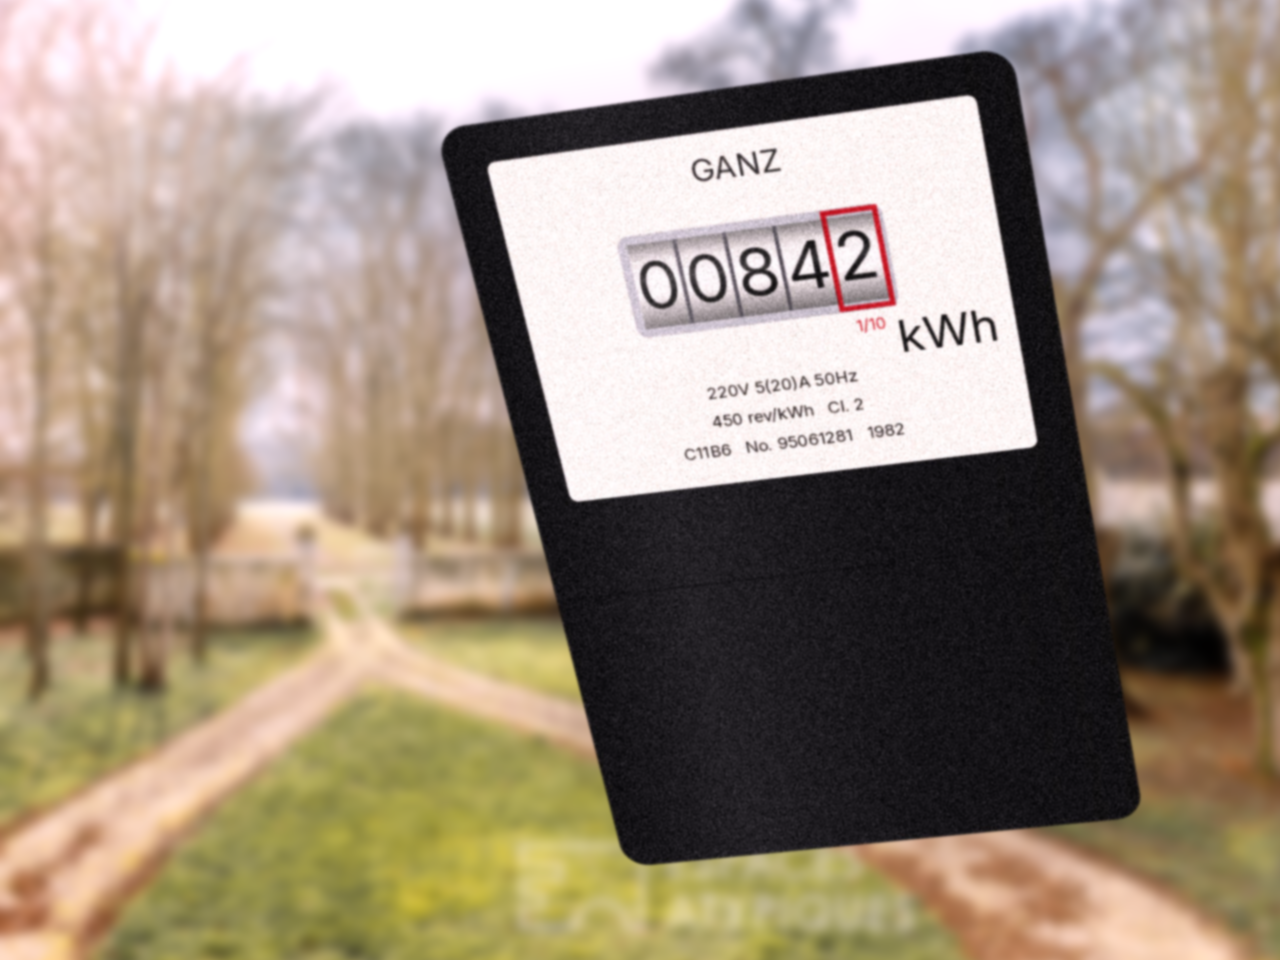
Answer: {"value": 84.2, "unit": "kWh"}
